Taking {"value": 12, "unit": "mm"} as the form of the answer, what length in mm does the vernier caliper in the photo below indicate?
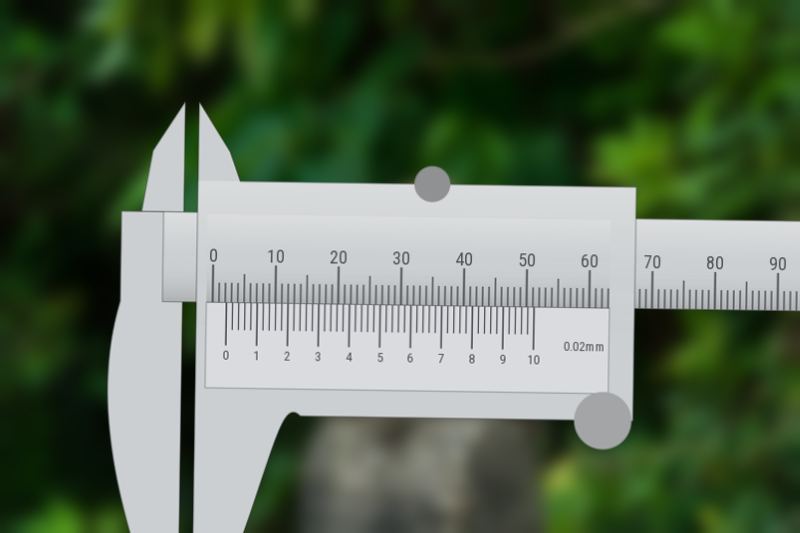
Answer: {"value": 2.2, "unit": "mm"}
